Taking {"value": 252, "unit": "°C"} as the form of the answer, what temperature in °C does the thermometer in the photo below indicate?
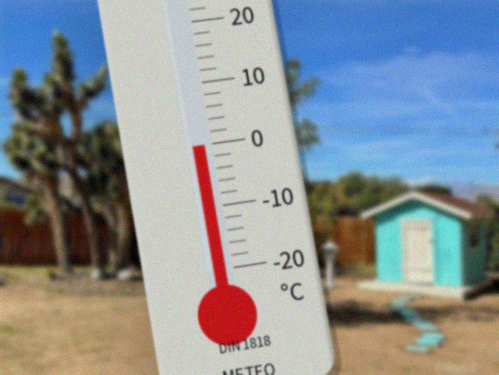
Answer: {"value": 0, "unit": "°C"}
